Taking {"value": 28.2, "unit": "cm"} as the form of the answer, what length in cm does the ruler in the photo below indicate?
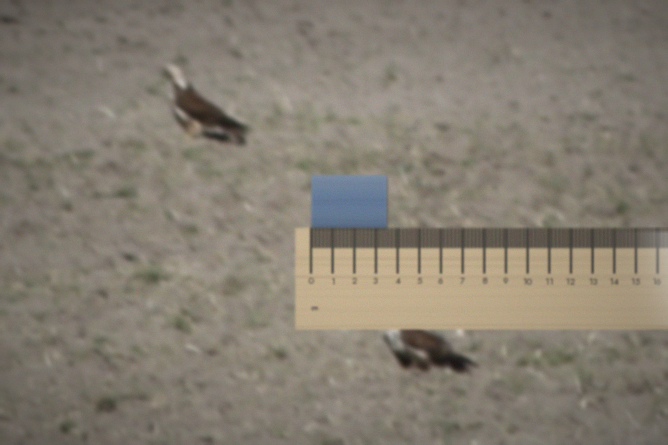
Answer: {"value": 3.5, "unit": "cm"}
